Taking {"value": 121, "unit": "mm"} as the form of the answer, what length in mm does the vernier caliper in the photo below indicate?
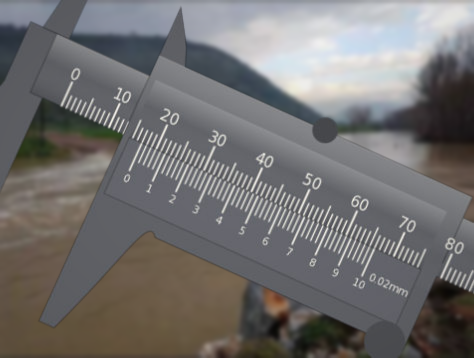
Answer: {"value": 17.0, "unit": "mm"}
